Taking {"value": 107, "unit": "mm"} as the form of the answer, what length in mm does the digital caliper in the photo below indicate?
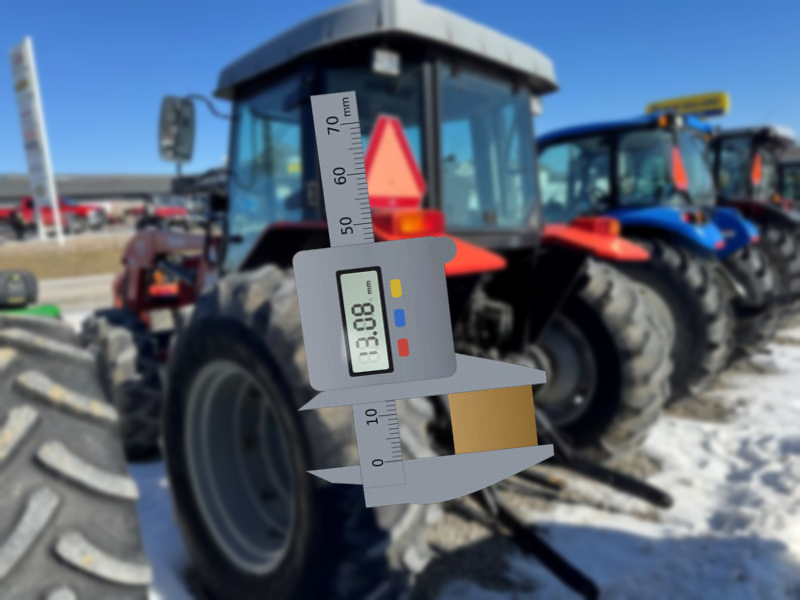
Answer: {"value": 13.08, "unit": "mm"}
